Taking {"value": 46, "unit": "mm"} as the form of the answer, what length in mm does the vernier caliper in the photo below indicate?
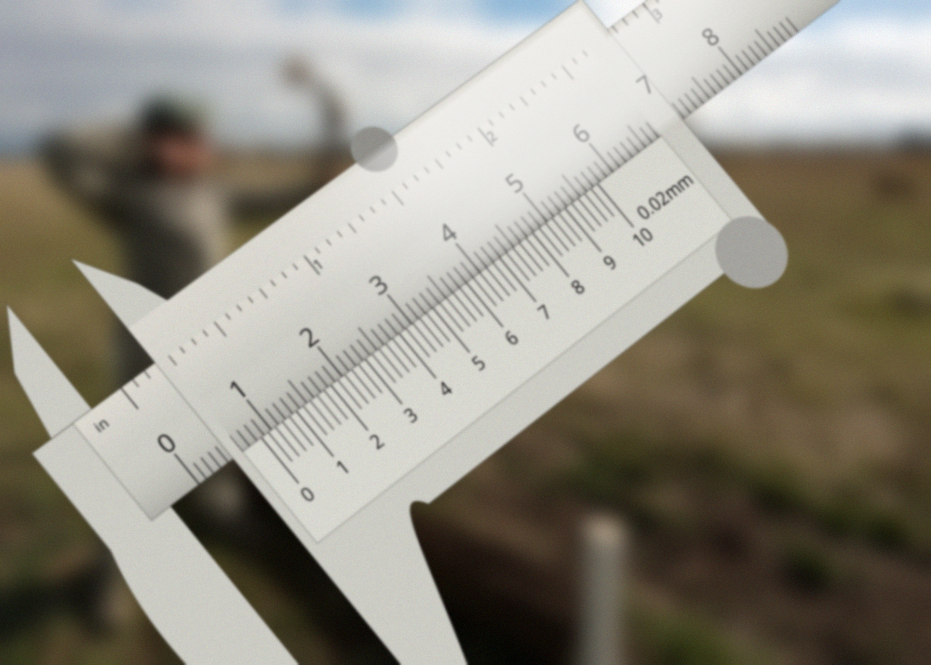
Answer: {"value": 8.6, "unit": "mm"}
